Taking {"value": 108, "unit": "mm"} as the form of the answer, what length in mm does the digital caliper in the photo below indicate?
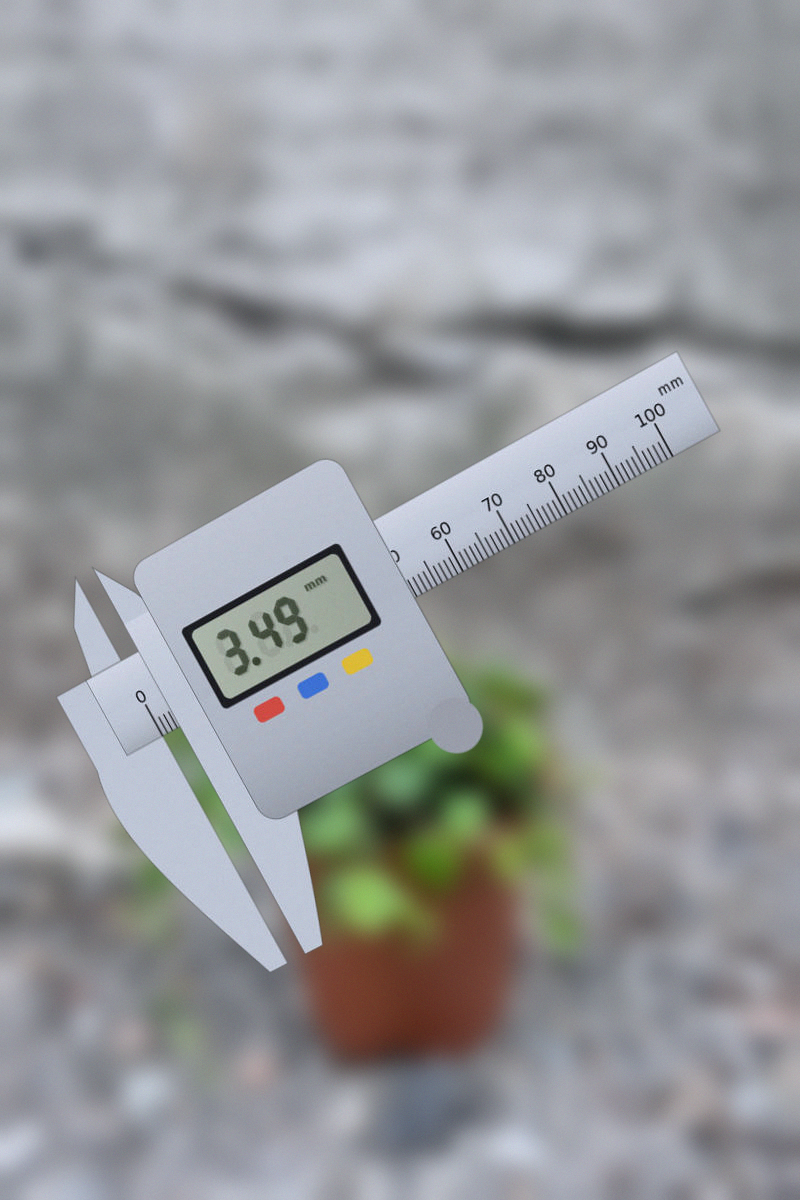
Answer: {"value": 3.49, "unit": "mm"}
